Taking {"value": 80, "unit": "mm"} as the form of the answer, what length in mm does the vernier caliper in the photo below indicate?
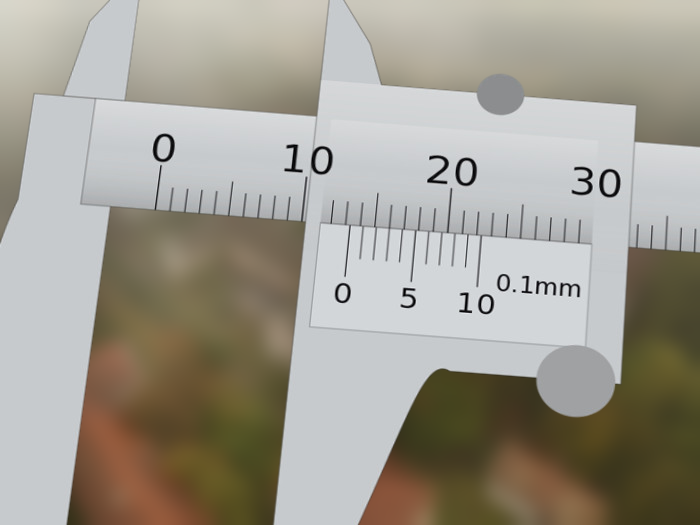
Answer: {"value": 13.3, "unit": "mm"}
